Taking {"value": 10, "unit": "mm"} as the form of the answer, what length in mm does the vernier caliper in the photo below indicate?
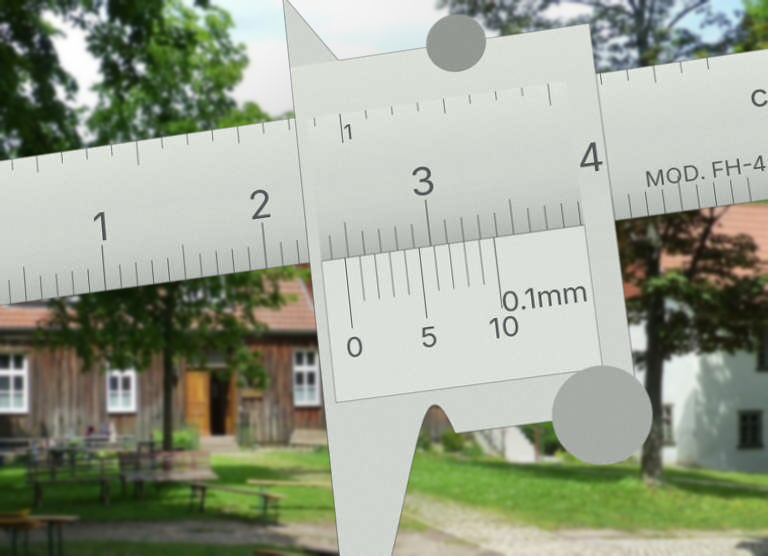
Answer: {"value": 24.8, "unit": "mm"}
